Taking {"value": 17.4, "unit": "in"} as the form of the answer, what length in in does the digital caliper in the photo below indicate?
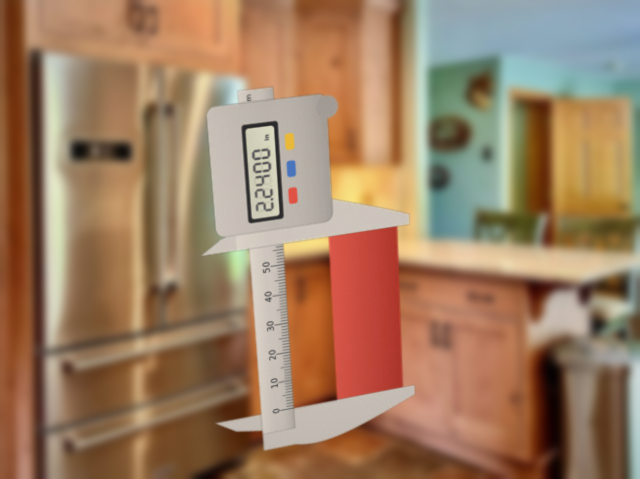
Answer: {"value": 2.2400, "unit": "in"}
